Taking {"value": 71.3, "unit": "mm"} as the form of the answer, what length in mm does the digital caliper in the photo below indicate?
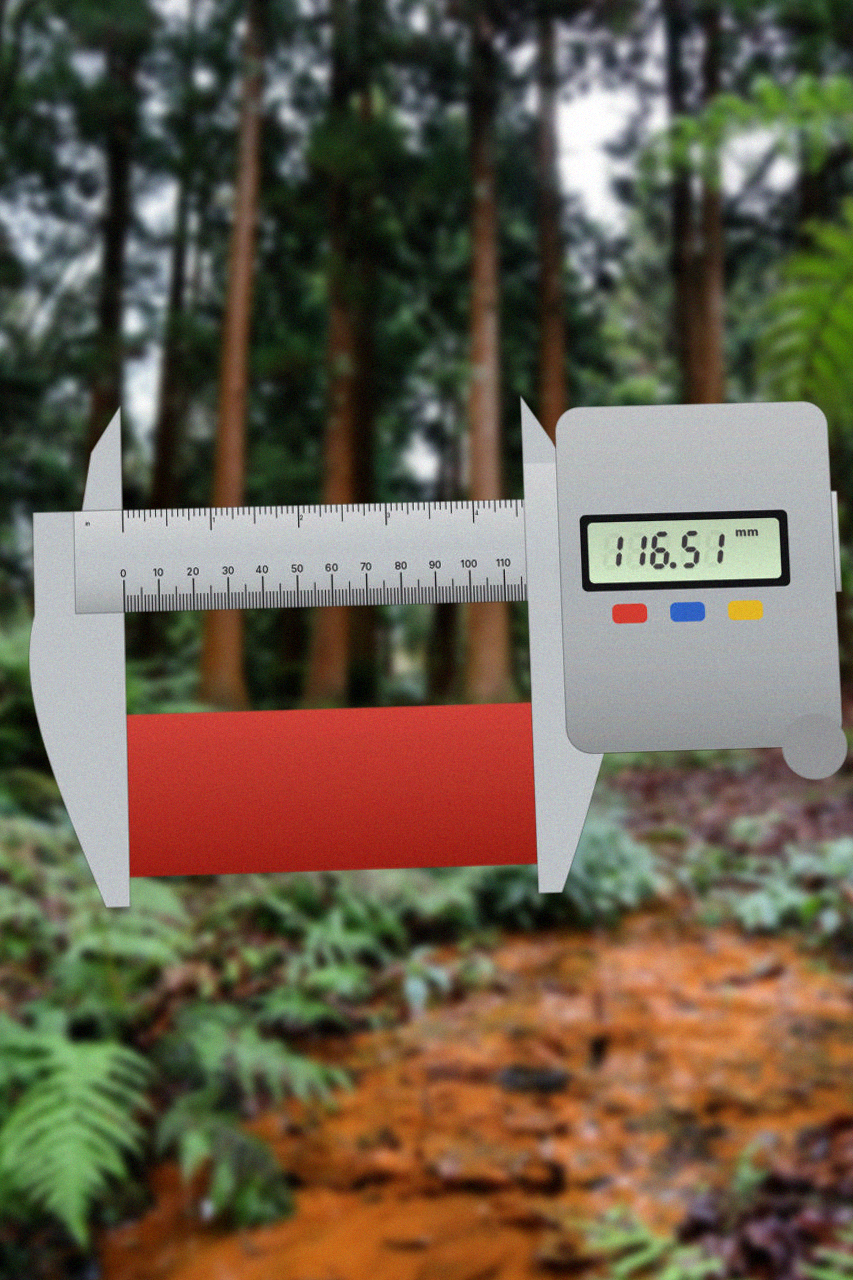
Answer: {"value": 116.51, "unit": "mm"}
